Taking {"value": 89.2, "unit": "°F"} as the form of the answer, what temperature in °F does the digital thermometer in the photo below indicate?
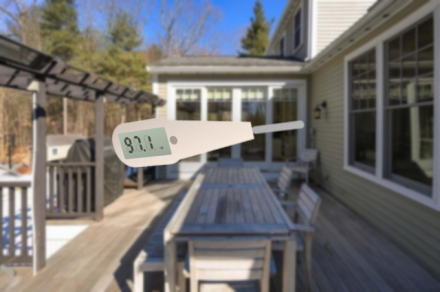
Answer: {"value": 97.1, "unit": "°F"}
